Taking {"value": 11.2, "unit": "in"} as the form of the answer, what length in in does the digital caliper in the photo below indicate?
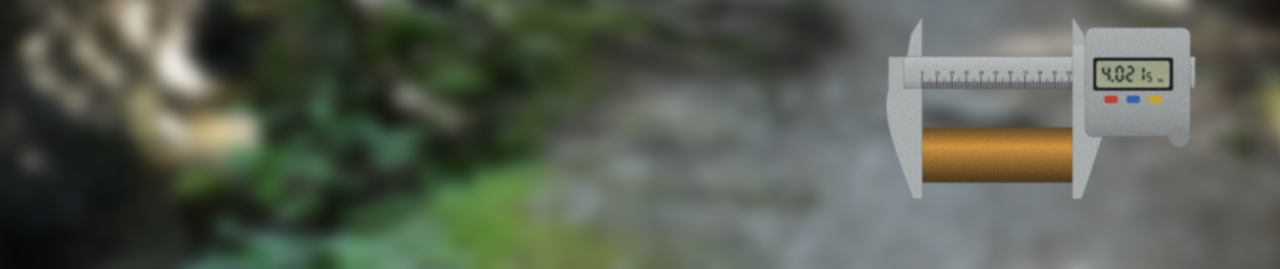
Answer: {"value": 4.0215, "unit": "in"}
